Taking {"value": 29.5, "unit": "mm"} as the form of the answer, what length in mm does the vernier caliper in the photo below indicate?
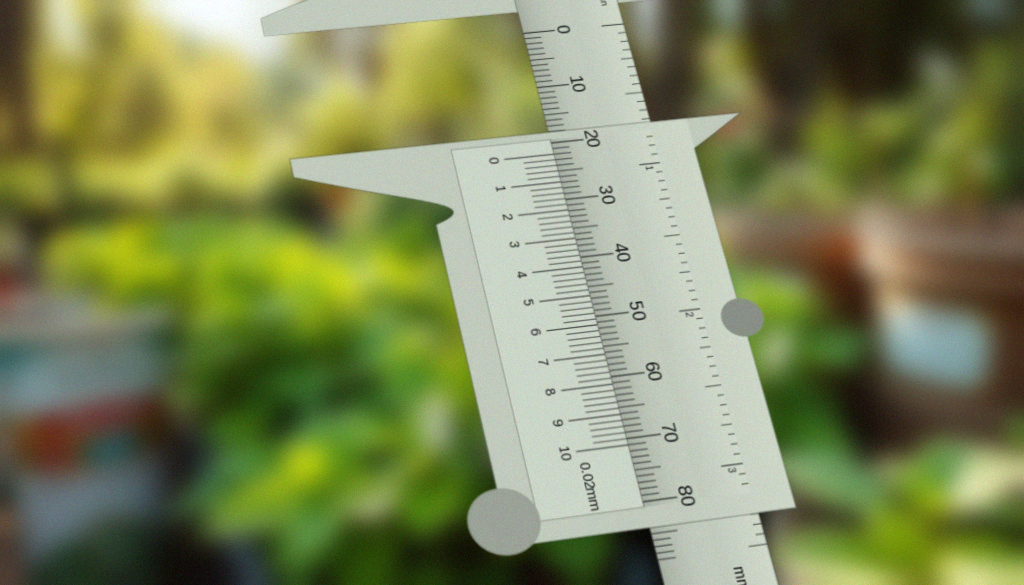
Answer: {"value": 22.0, "unit": "mm"}
